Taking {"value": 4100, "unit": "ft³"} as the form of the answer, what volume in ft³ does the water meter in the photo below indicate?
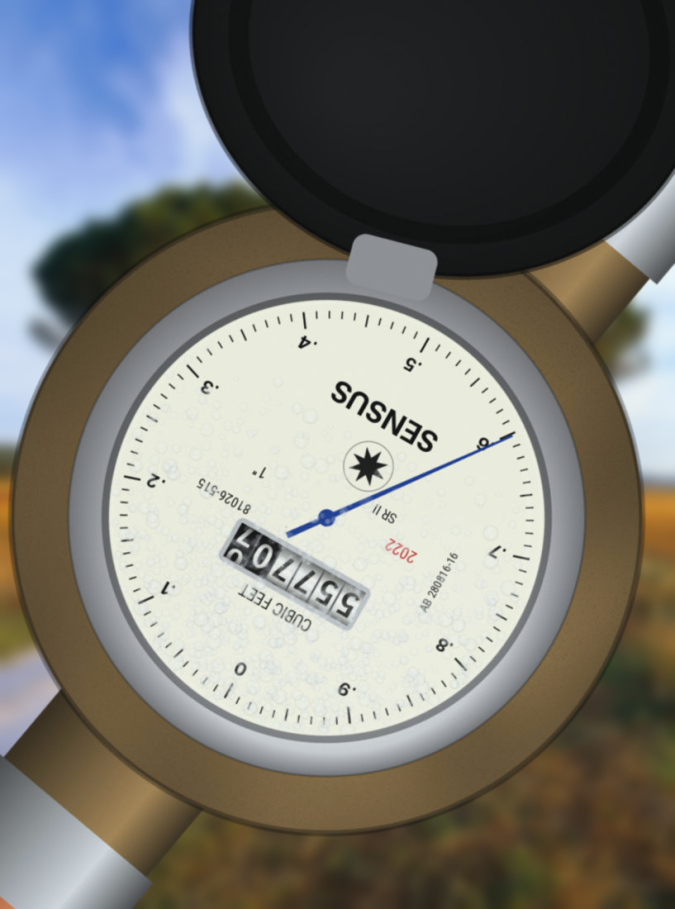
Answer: {"value": 557706.60, "unit": "ft³"}
